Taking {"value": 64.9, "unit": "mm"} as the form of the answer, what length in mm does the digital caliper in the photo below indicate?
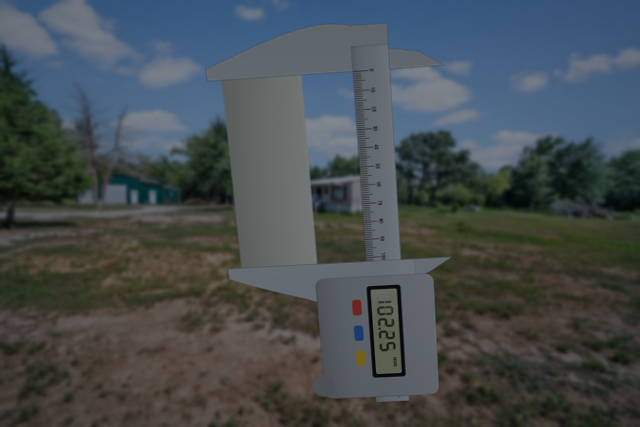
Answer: {"value": 102.25, "unit": "mm"}
